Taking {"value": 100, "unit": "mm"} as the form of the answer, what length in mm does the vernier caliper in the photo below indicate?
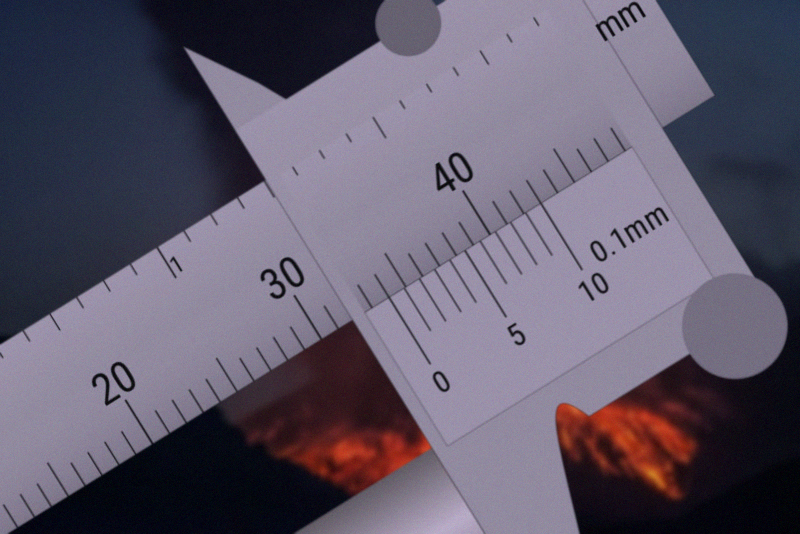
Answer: {"value": 34.0, "unit": "mm"}
